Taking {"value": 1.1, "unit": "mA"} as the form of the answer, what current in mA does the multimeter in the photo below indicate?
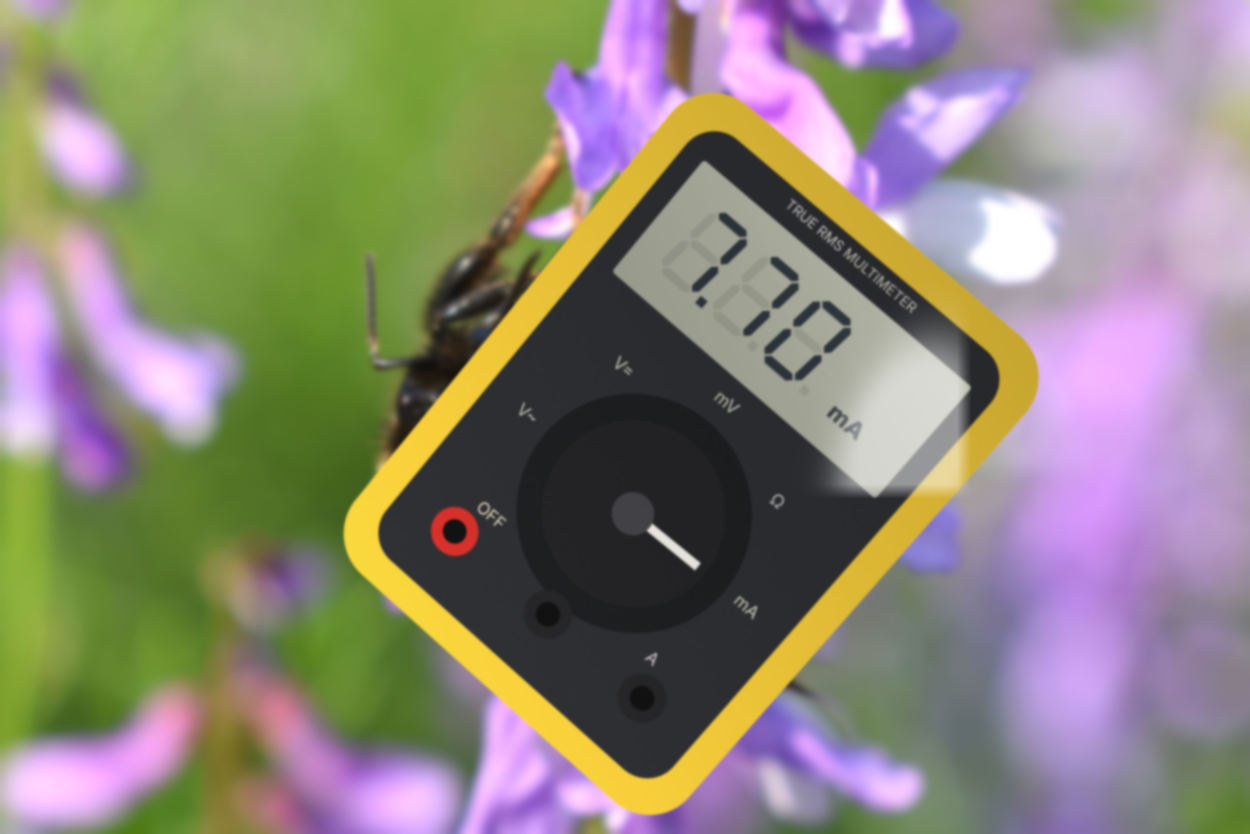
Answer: {"value": 7.70, "unit": "mA"}
